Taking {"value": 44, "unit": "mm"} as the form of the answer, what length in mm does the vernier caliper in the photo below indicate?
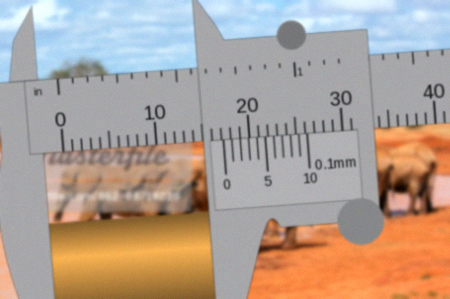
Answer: {"value": 17.2, "unit": "mm"}
